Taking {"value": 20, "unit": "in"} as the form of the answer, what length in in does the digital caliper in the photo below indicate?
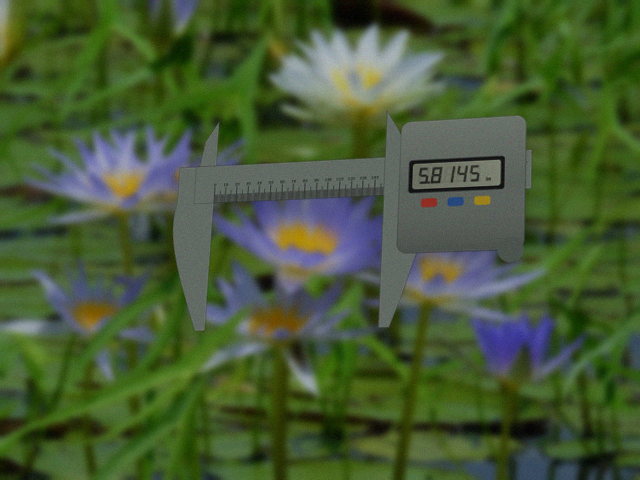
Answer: {"value": 5.8145, "unit": "in"}
